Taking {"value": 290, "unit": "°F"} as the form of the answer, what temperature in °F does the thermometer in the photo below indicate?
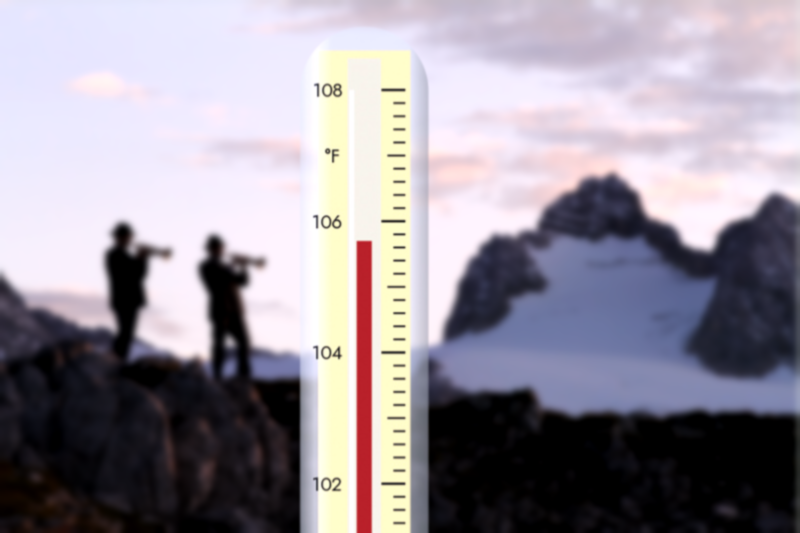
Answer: {"value": 105.7, "unit": "°F"}
